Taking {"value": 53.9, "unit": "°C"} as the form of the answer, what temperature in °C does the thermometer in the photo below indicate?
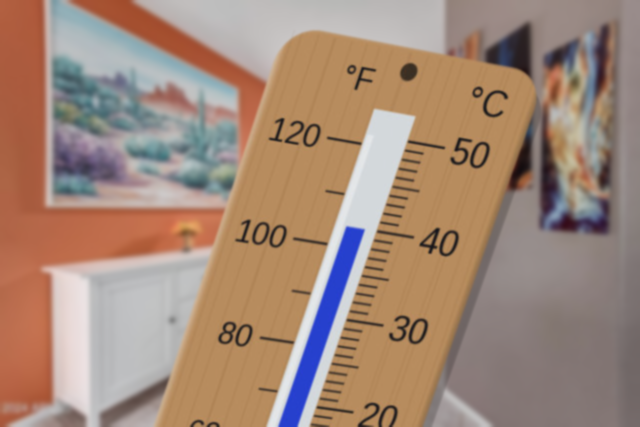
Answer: {"value": 40, "unit": "°C"}
